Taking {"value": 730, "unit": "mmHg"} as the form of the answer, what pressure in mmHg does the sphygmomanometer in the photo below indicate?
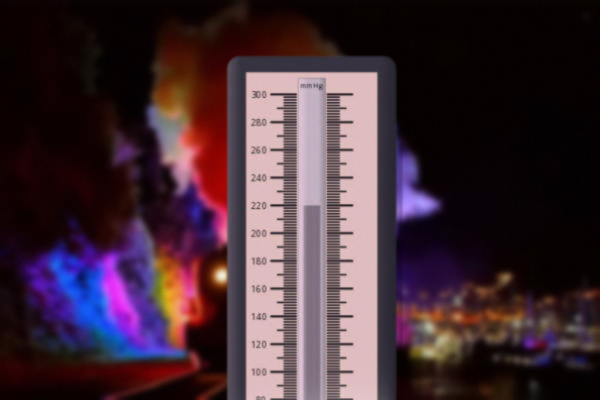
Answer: {"value": 220, "unit": "mmHg"}
